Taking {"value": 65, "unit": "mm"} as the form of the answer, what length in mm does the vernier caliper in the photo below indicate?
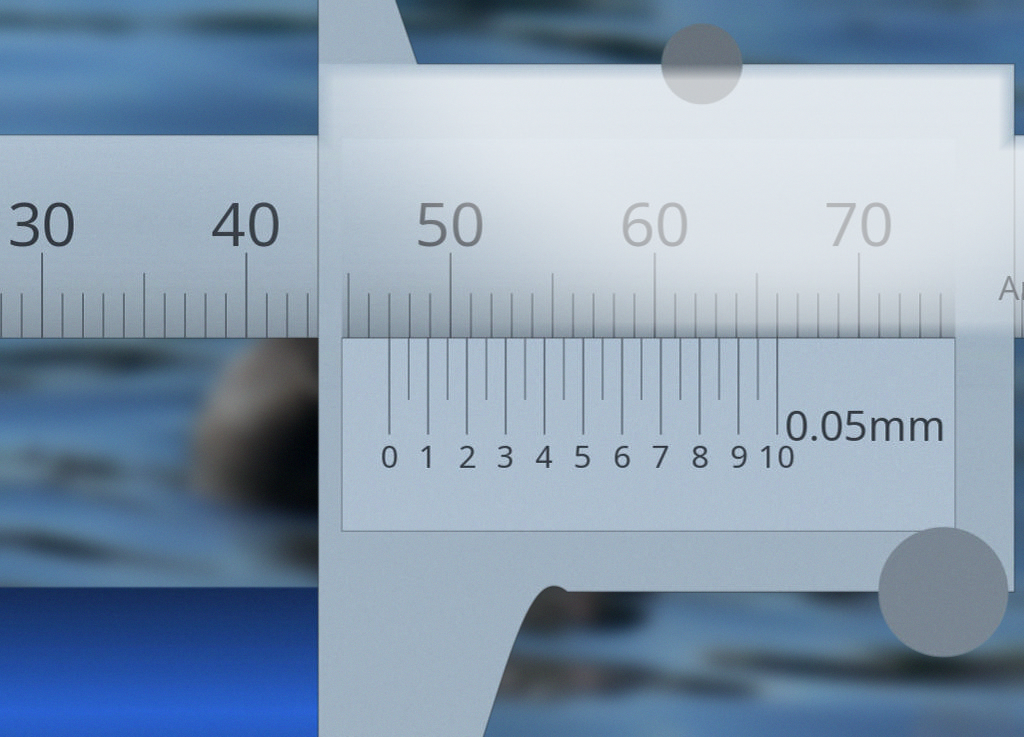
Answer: {"value": 47.0, "unit": "mm"}
